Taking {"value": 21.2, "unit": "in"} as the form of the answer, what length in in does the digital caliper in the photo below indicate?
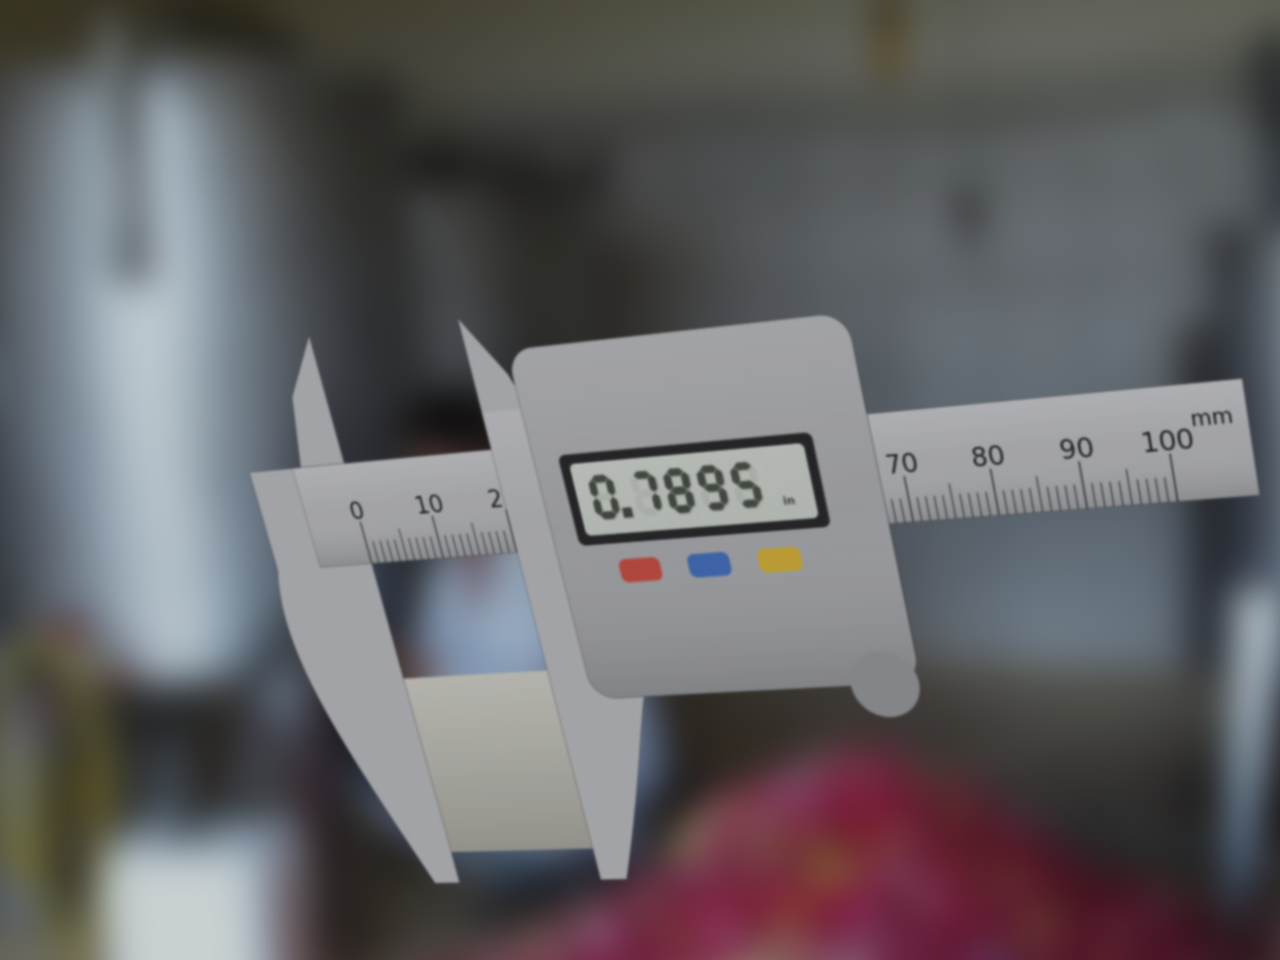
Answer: {"value": 0.7895, "unit": "in"}
